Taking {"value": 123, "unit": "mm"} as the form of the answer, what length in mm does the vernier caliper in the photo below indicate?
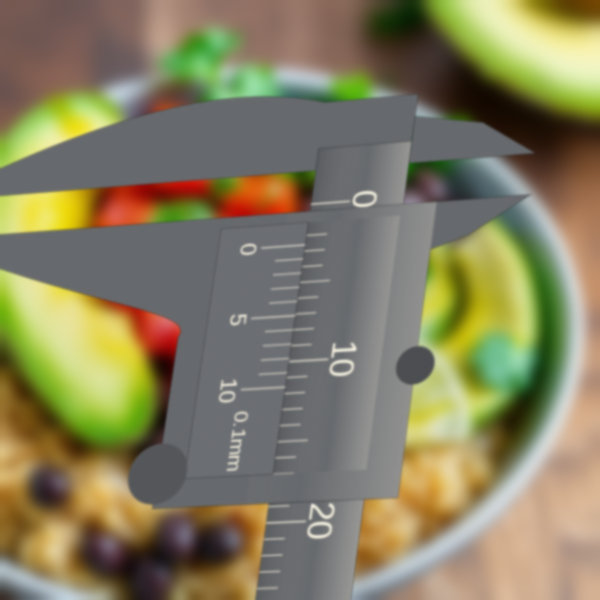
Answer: {"value": 2.6, "unit": "mm"}
